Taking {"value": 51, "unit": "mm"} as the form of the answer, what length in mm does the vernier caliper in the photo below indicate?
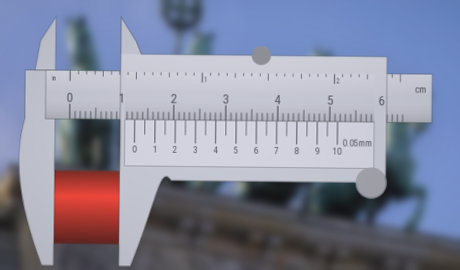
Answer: {"value": 12.5, "unit": "mm"}
